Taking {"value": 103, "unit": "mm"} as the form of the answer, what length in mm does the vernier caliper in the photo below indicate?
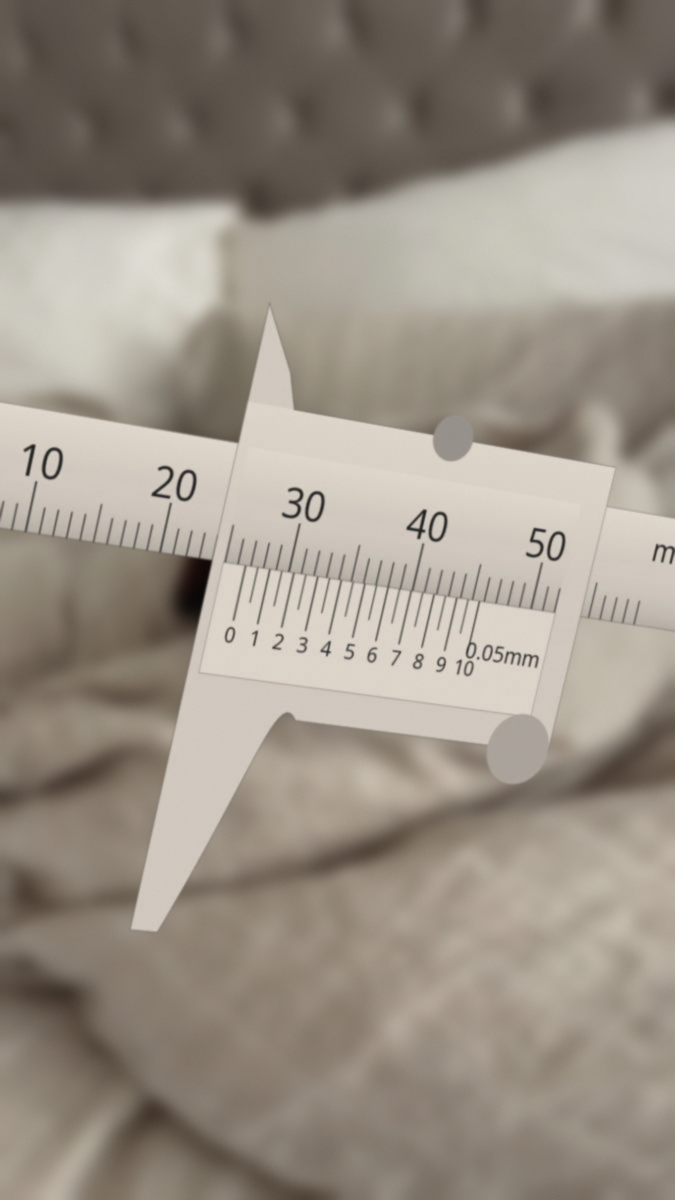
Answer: {"value": 26.6, "unit": "mm"}
